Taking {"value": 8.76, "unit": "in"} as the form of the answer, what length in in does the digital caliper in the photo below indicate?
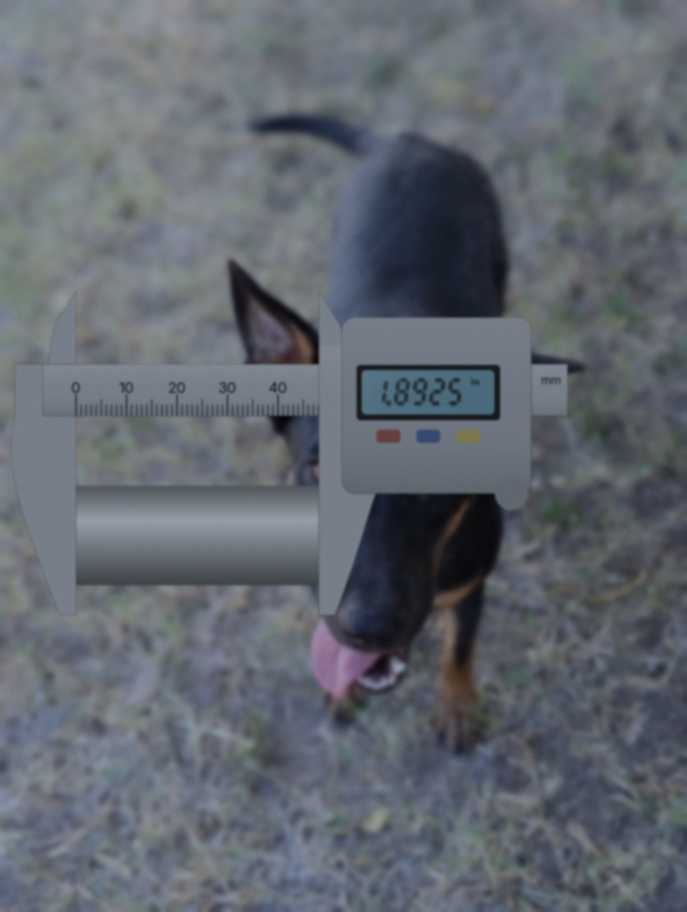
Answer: {"value": 1.8925, "unit": "in"}
